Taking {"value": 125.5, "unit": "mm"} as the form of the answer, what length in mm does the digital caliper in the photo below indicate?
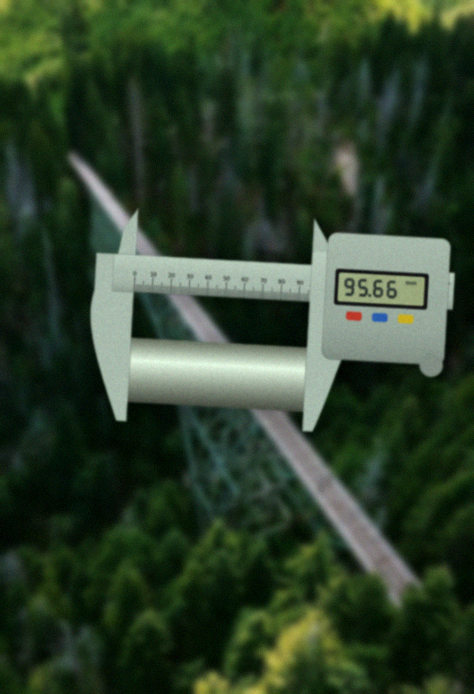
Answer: {"value": 95.66, "unit": "mm"}
